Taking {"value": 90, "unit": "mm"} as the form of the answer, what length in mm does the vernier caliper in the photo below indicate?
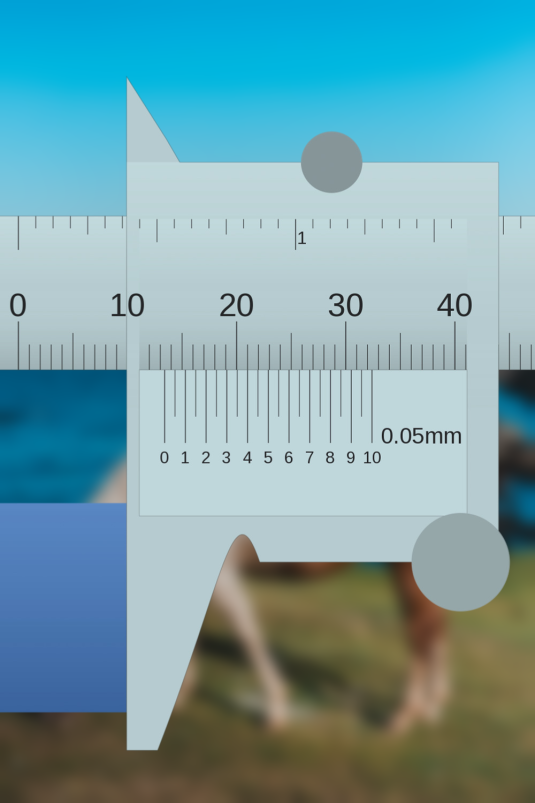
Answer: {"value": 13.4, "unit": "mm"}
